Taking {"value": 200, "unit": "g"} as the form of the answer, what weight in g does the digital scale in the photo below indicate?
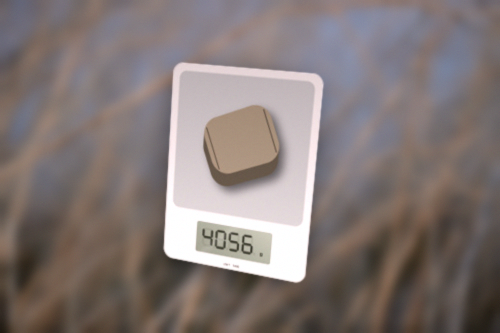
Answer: {"value": 4056, "unit": "g"}
